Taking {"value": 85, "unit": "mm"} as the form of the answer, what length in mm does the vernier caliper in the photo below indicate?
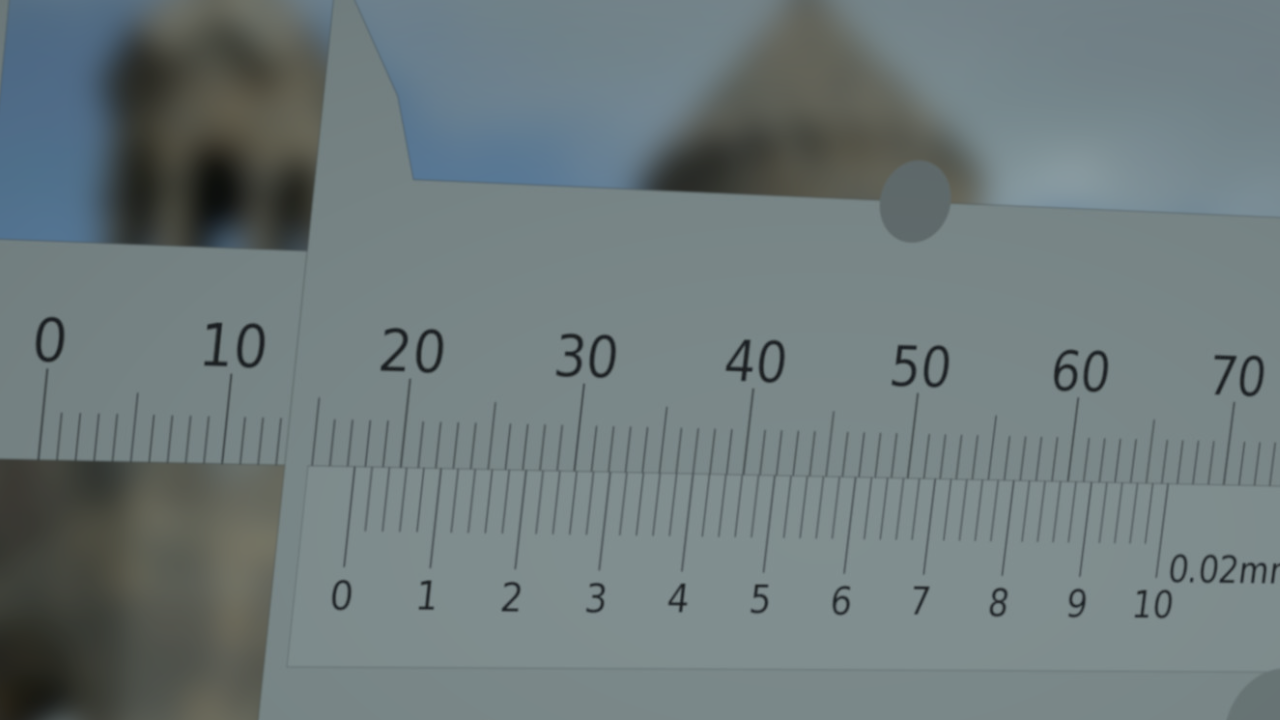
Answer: {"value": 17.4, "unit": "mm"}
